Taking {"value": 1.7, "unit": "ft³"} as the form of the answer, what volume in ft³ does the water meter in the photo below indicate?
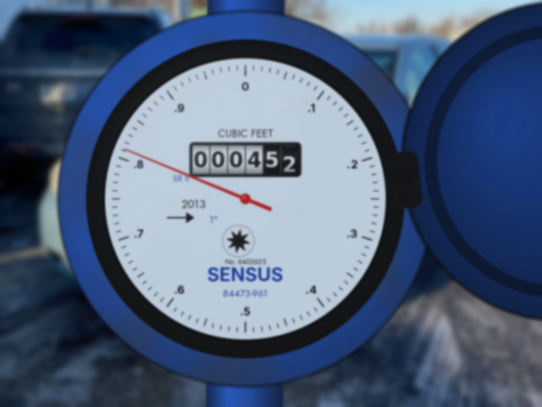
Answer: {"value": 451.81, "unit": "ft³"}
